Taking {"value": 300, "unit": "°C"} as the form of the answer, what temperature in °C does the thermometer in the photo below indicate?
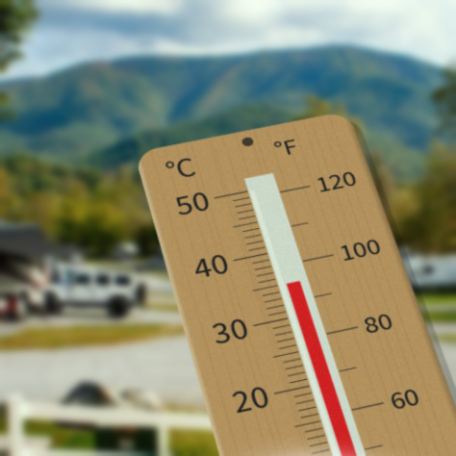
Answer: {"value": 35, "unit": "°C"}
